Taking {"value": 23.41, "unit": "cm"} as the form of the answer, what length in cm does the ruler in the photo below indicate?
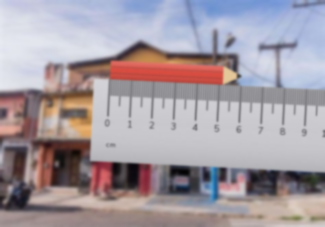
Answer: {"value": 6, "unit": "cm"}
